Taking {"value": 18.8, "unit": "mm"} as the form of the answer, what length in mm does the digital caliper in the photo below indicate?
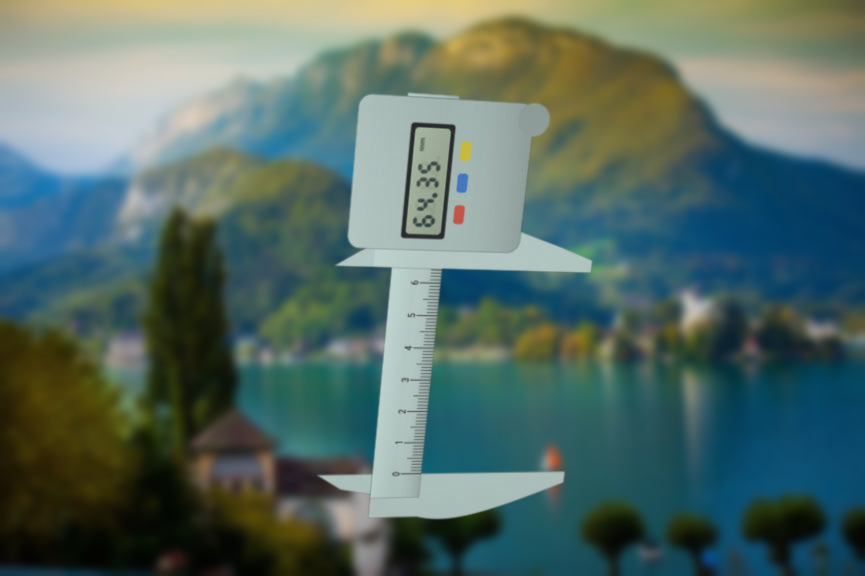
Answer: {"value": 64.35, "unit": "mm"}
